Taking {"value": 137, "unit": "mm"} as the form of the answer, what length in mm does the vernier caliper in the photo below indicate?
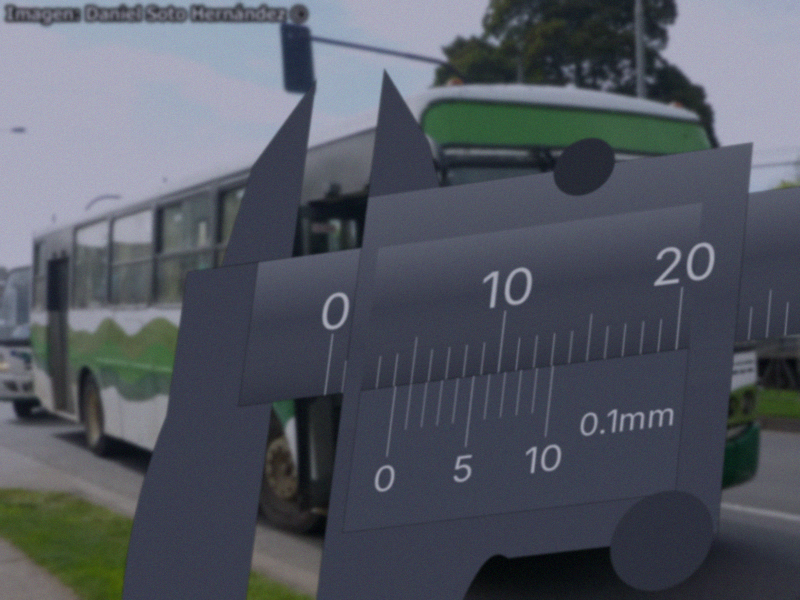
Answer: {"value": 4.1, "unit": "mm"}
